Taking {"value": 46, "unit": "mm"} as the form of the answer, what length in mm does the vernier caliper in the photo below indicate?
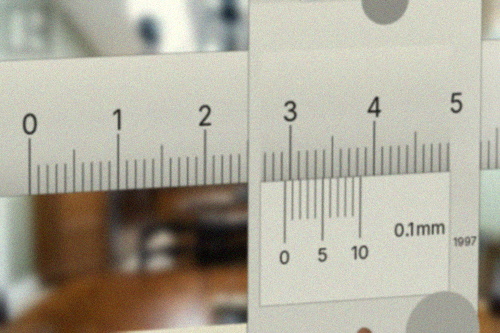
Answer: {"value": 29.4, "unit": "mm"}
